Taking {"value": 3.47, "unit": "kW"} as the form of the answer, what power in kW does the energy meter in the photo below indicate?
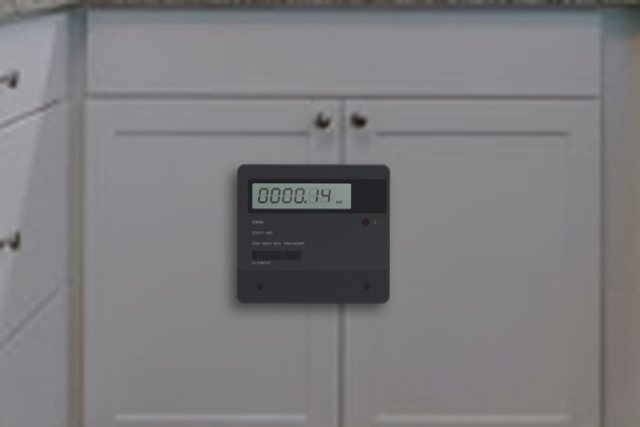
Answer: {"value": 0.14, "unit": "kW"}
